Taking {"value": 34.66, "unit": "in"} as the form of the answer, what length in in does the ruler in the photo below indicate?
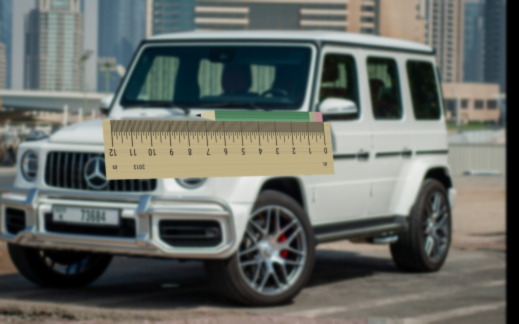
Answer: {"value": 7.5, "unit": "in"}
